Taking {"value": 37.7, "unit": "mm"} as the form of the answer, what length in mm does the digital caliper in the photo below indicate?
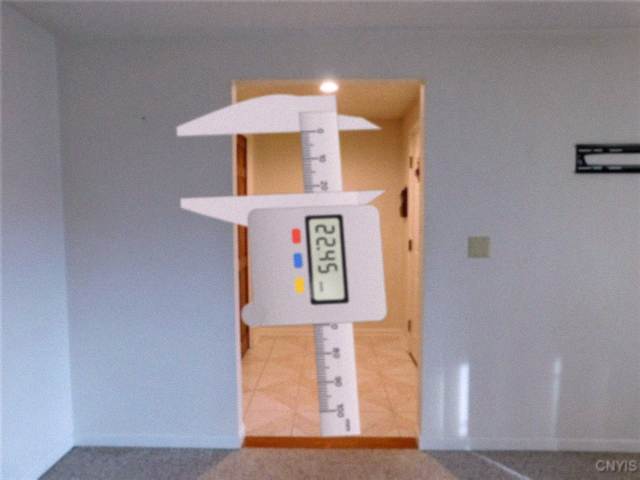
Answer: {"value": 22.45, "unit": "mm"}
